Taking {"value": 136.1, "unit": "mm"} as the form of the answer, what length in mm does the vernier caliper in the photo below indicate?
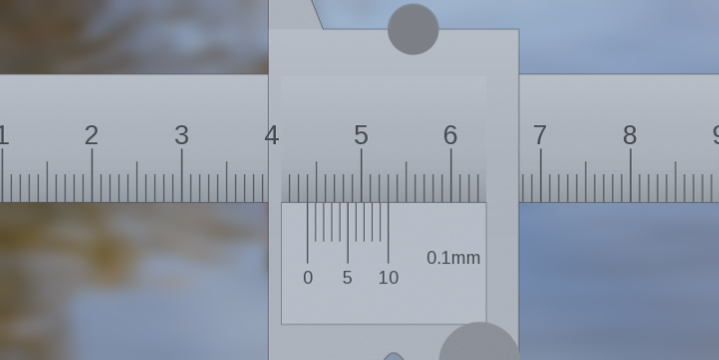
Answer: {"value": 44.0, "unit": "mm"}
